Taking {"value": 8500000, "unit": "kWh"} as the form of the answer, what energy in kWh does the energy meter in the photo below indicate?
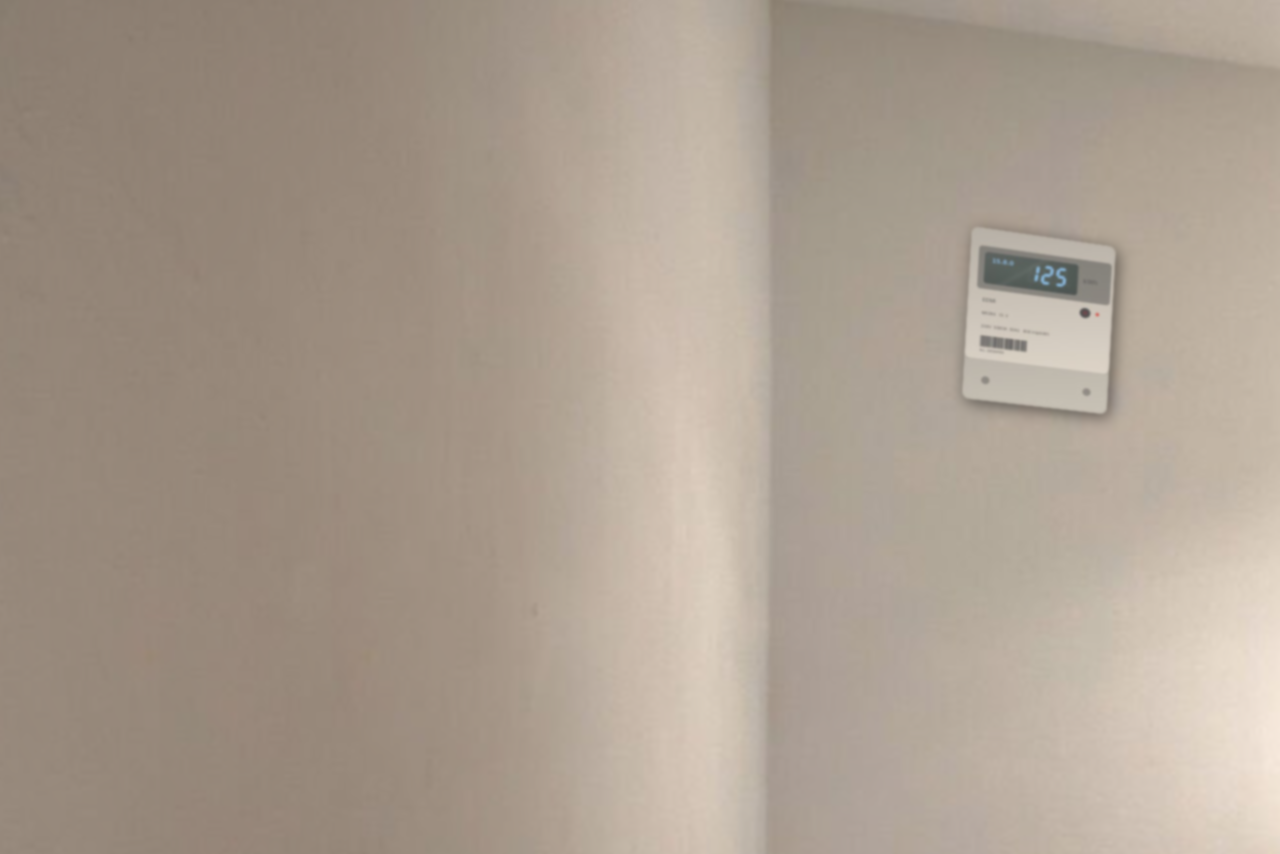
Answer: {"value": 125, "unit": "kWh"}
